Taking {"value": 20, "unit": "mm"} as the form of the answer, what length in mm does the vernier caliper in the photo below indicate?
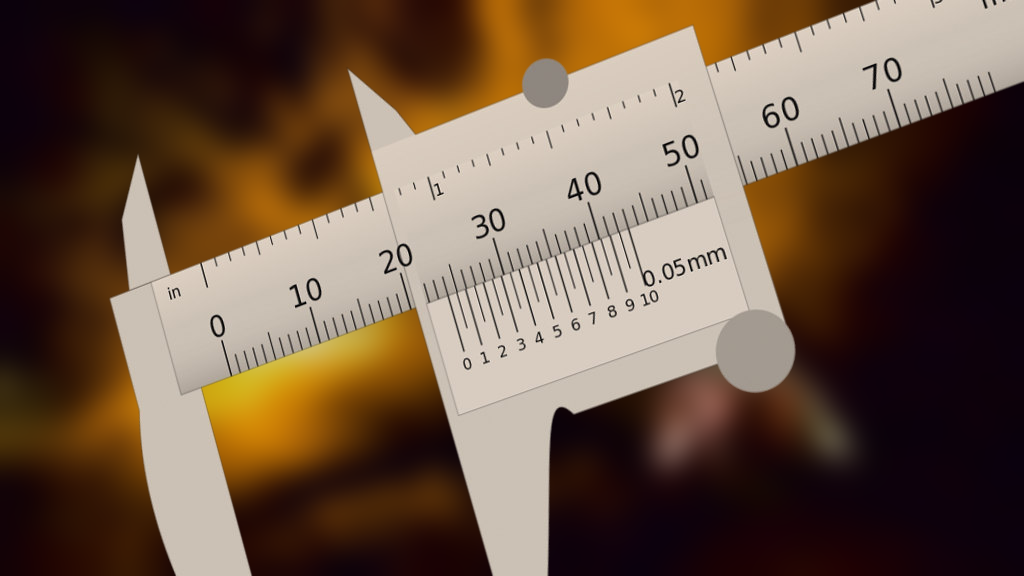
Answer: {"value": 24.0, "unit": "mm"}
